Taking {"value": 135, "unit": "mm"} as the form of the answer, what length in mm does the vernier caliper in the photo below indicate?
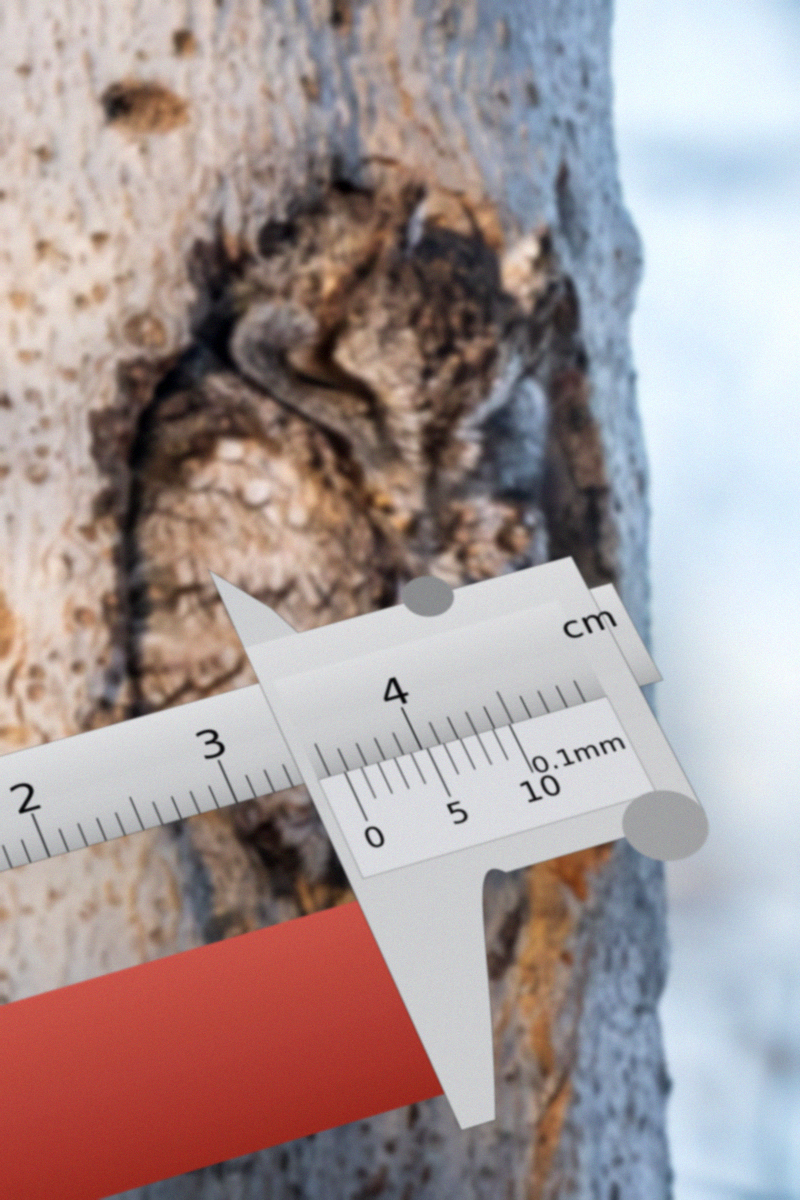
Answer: {"value": 35.8, "unit": "mm"}
